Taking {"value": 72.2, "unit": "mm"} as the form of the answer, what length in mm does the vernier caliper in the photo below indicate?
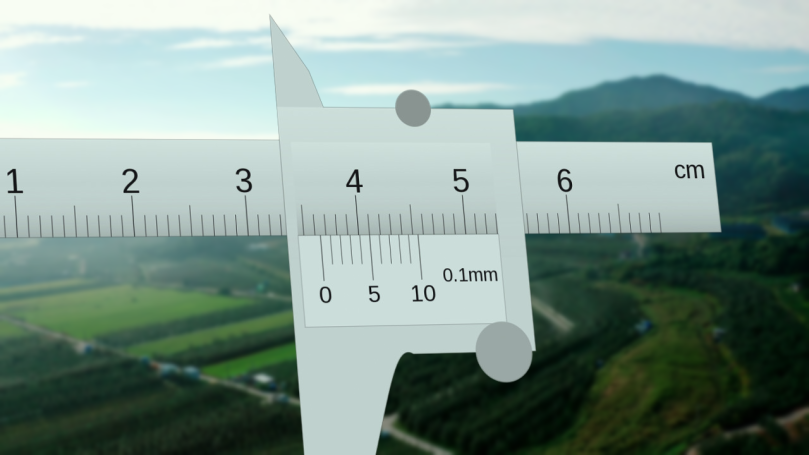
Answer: {"value": 36.5, "unit": "mm"}
